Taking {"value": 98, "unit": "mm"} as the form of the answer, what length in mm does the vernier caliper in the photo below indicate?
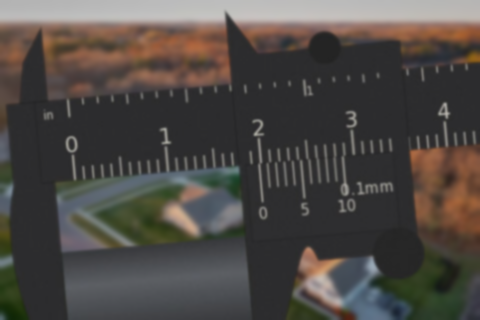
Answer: {"value": 19.8, "unit": "mm"}
